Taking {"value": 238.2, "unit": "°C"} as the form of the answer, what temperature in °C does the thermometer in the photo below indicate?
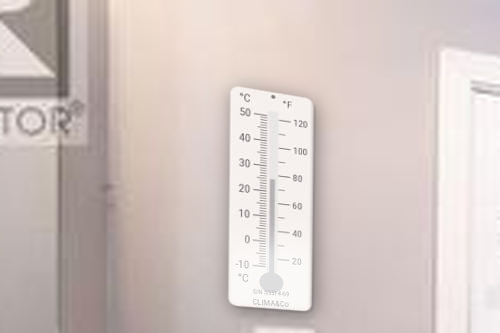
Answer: {"value": 25, "unit": "°C"}
